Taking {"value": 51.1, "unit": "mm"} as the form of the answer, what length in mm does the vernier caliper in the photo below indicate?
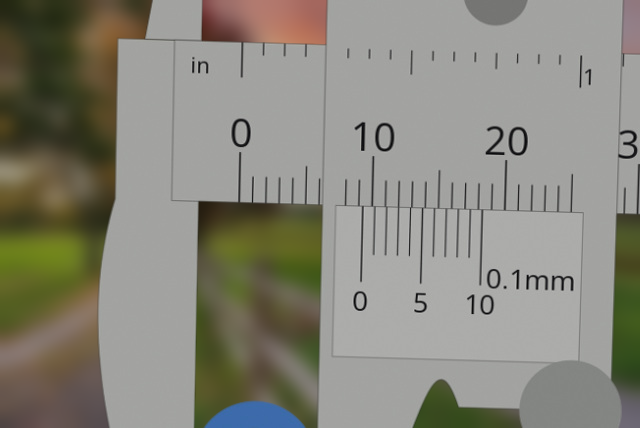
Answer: {"value": 9.3, "unit": "mm"}
